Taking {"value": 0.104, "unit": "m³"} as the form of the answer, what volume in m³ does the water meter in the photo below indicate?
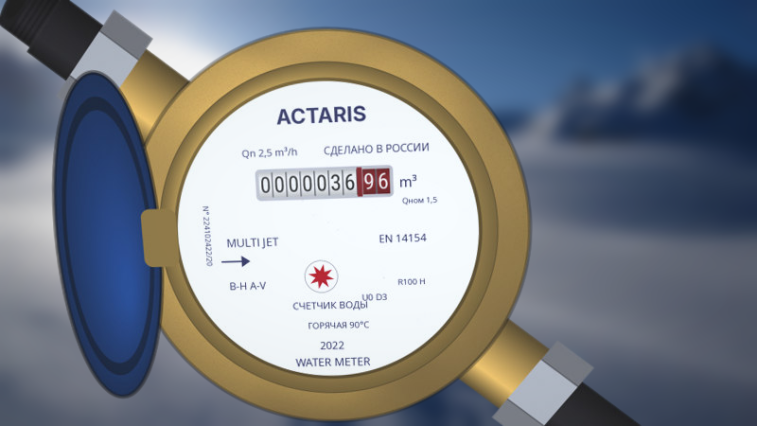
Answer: {"value": 36.96, "unit": "m³"}
